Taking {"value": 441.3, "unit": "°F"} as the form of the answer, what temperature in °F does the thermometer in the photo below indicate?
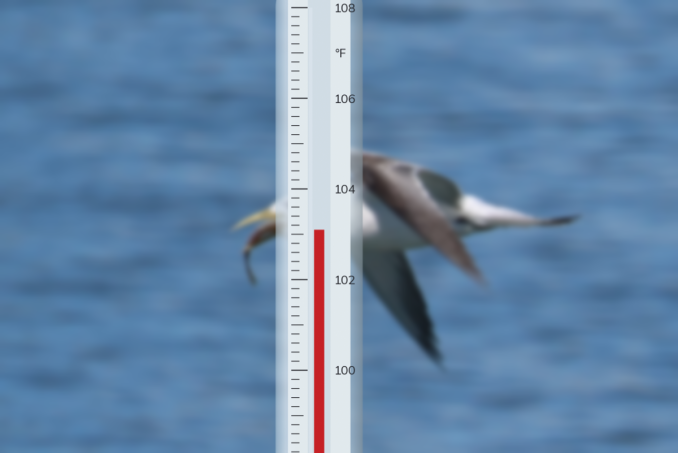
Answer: {"value": 103.1, "unit": "°F"}
